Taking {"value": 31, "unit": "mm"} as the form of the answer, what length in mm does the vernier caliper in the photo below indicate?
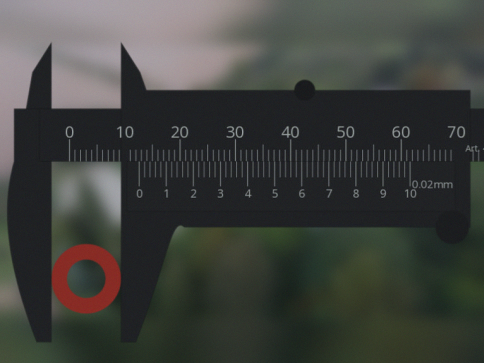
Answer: {"value": 12.6, "unit": "mm"}
